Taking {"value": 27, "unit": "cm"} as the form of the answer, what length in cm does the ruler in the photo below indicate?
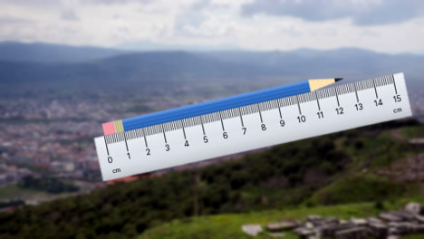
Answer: {"value": 12.5, "unit": "cm"}
